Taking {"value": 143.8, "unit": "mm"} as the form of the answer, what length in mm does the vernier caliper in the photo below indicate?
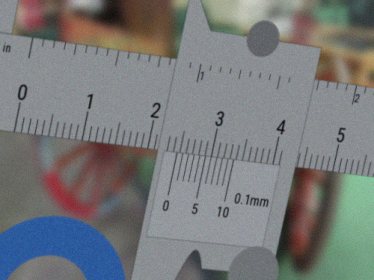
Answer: {"value": 24.6, "unit": "mm"}
